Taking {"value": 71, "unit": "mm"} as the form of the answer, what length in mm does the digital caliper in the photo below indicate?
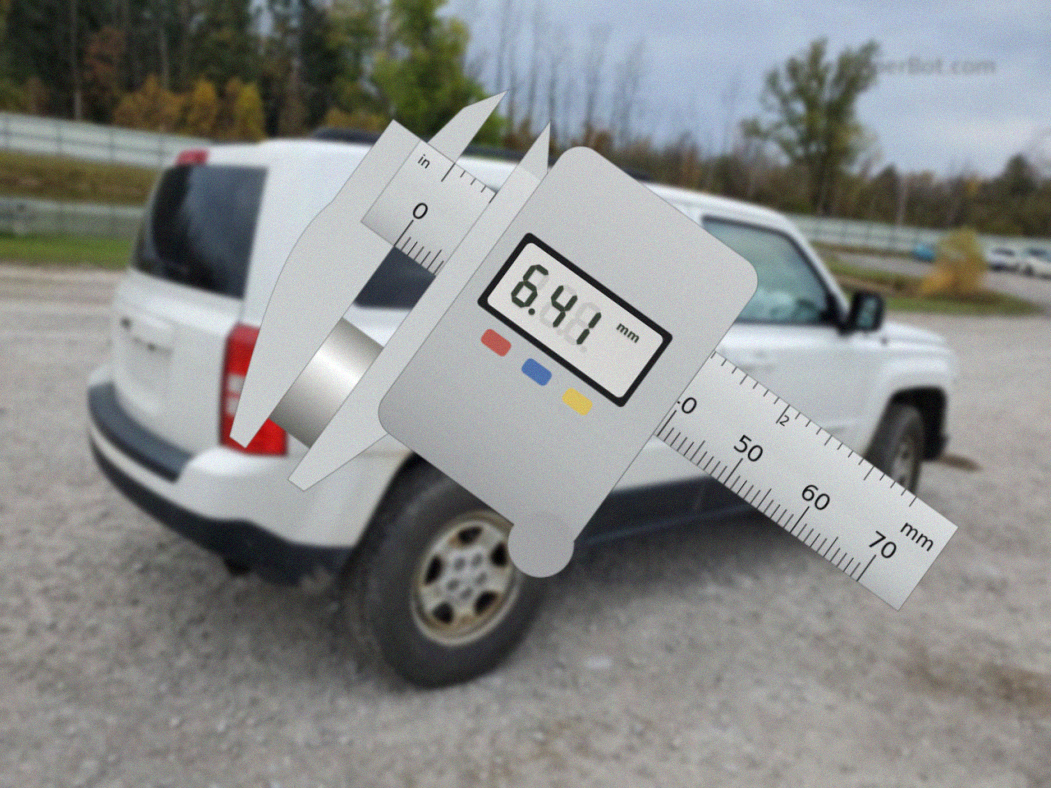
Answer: {"value": 6.41, "unit": "mm"}
